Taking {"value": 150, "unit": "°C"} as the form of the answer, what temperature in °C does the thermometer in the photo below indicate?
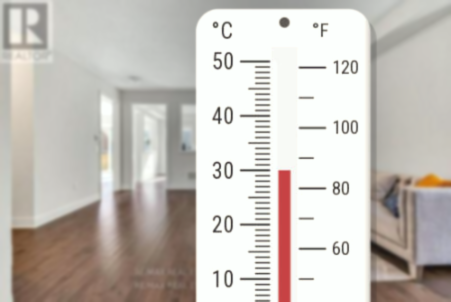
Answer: {"value": 30, "unit": "°C"}
